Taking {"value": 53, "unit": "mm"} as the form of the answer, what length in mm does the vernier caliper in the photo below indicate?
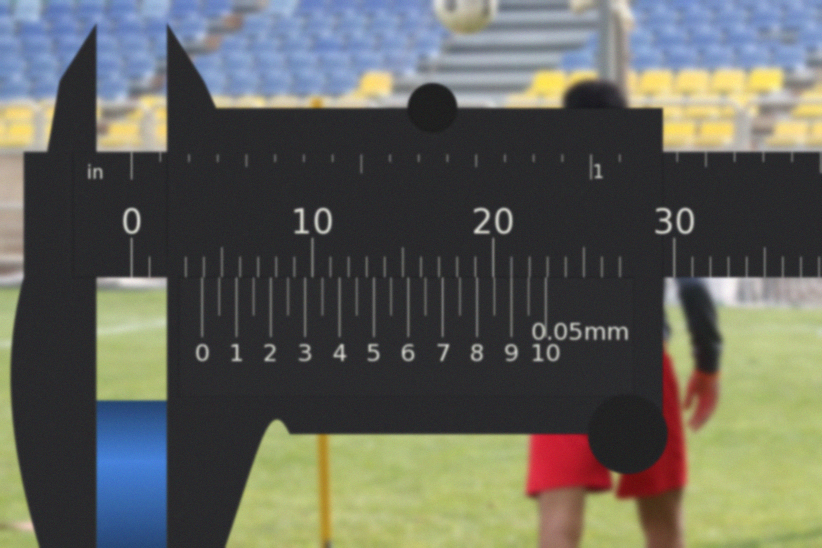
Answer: {"value": 3.9, "unit": "mm"}
